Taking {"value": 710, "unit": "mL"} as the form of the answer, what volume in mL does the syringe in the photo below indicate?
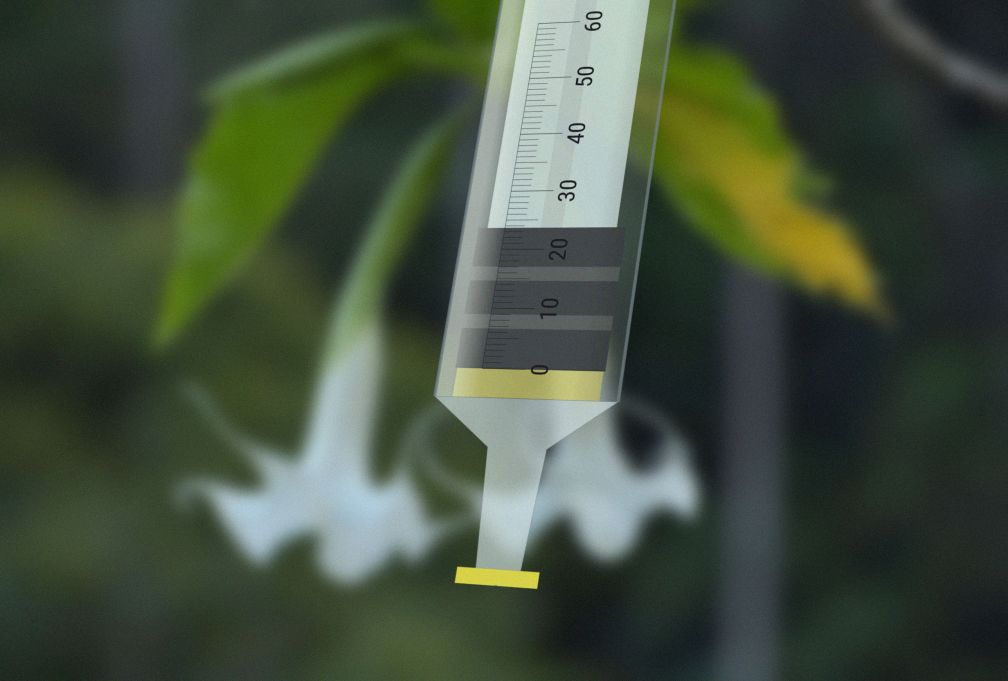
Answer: {"value": 0, "unit": "mL"}
